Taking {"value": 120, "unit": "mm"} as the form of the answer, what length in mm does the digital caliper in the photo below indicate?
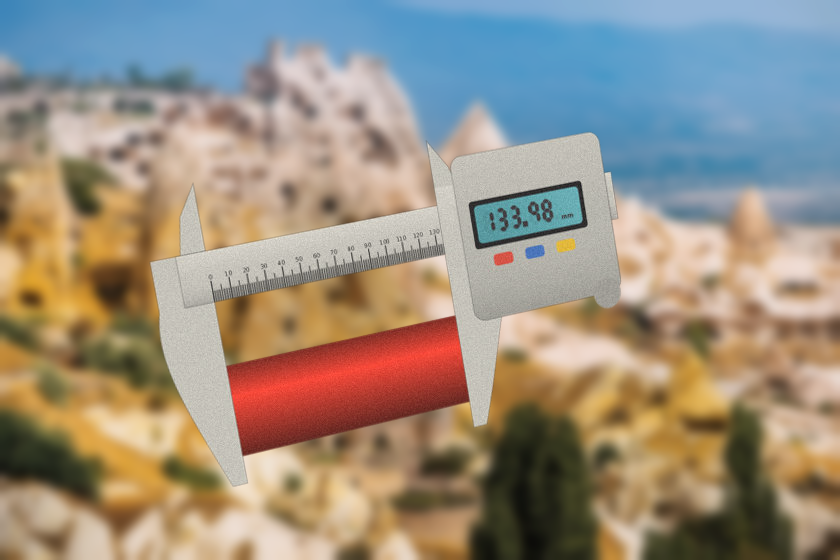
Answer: {"value": 133.98, "unit": "mm"}
